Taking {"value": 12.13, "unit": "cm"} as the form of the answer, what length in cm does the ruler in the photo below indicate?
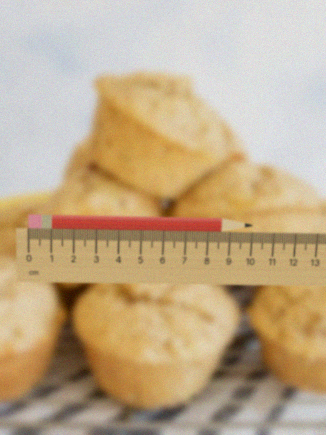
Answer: {"value": 10, "unit": "cm"}
